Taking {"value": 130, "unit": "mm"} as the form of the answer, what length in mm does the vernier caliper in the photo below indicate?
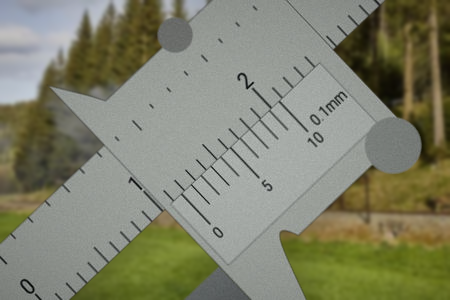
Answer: {"value": 11.7, "unit": "mm"}
